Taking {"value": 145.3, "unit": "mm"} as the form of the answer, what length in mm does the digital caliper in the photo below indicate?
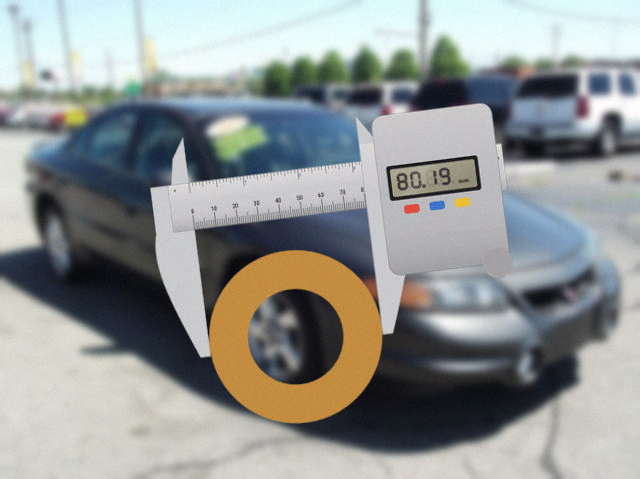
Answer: {"value": 80.19, "unit": "mm"}
